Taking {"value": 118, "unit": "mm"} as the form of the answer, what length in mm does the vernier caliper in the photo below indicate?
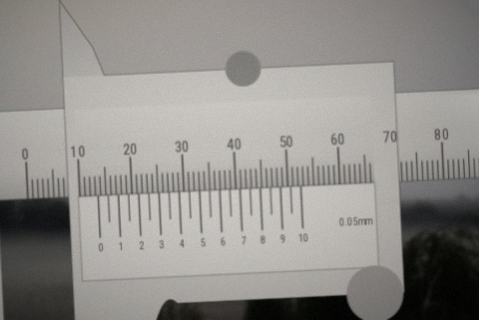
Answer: {"value": 13.5, "unit": "mm"}
